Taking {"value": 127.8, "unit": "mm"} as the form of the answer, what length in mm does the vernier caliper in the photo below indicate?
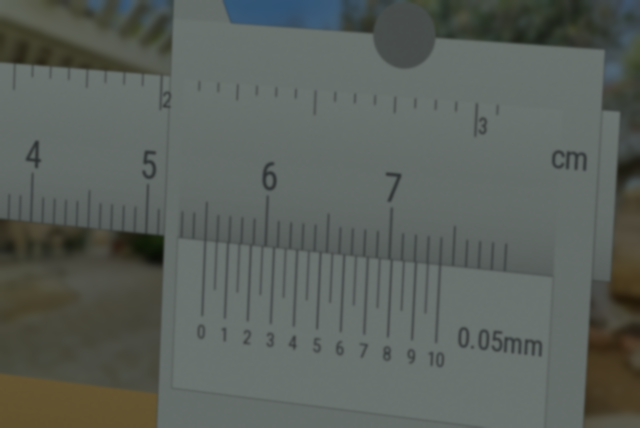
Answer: {"value": 55.0, "unit": "mm"}
